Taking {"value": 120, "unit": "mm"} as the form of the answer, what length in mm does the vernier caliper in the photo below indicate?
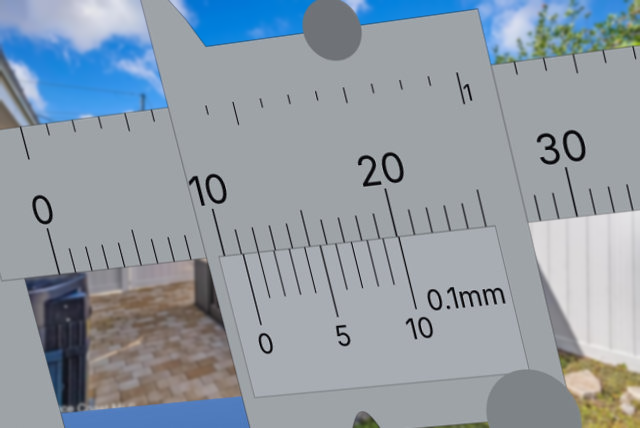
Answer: {"value": 11.1, "unit": "mm"}
